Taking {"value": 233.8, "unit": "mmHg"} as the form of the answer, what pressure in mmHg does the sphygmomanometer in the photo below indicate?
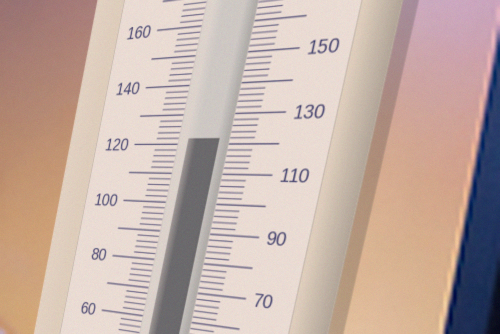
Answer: {"value": 122, "unit": "mmHg"}
